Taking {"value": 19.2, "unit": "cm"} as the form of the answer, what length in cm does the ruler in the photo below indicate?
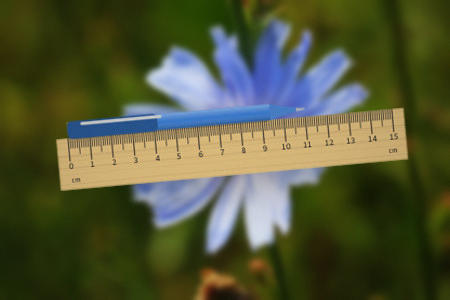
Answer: {"value": 11, "unit": "cm"}
